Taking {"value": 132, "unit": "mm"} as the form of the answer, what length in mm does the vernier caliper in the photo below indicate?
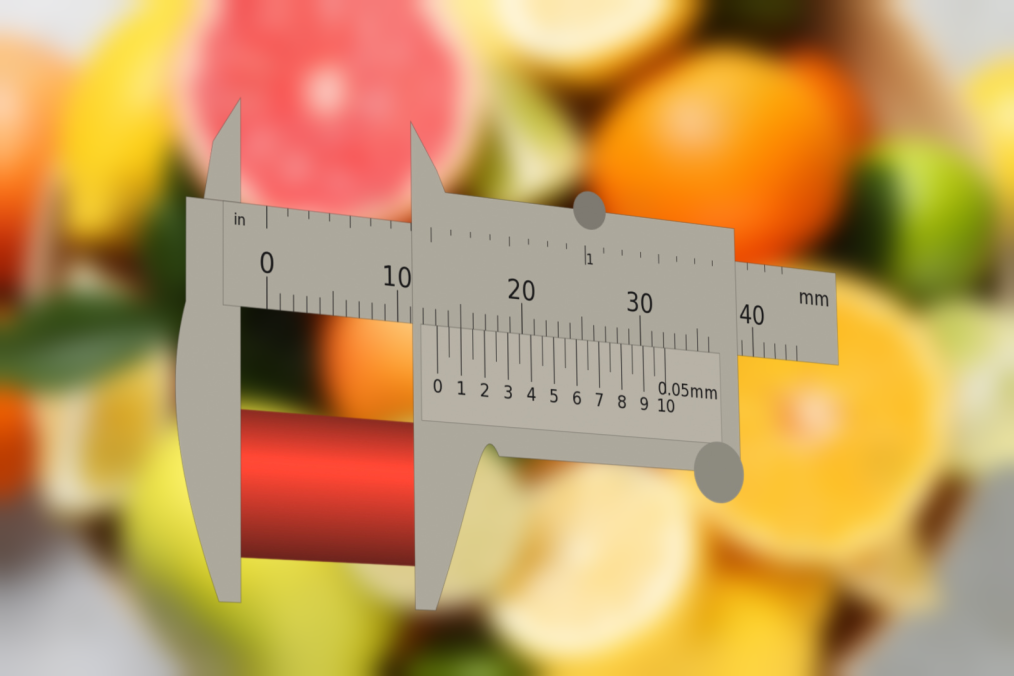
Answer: {"value": 13.1, "unit": "mm"}
